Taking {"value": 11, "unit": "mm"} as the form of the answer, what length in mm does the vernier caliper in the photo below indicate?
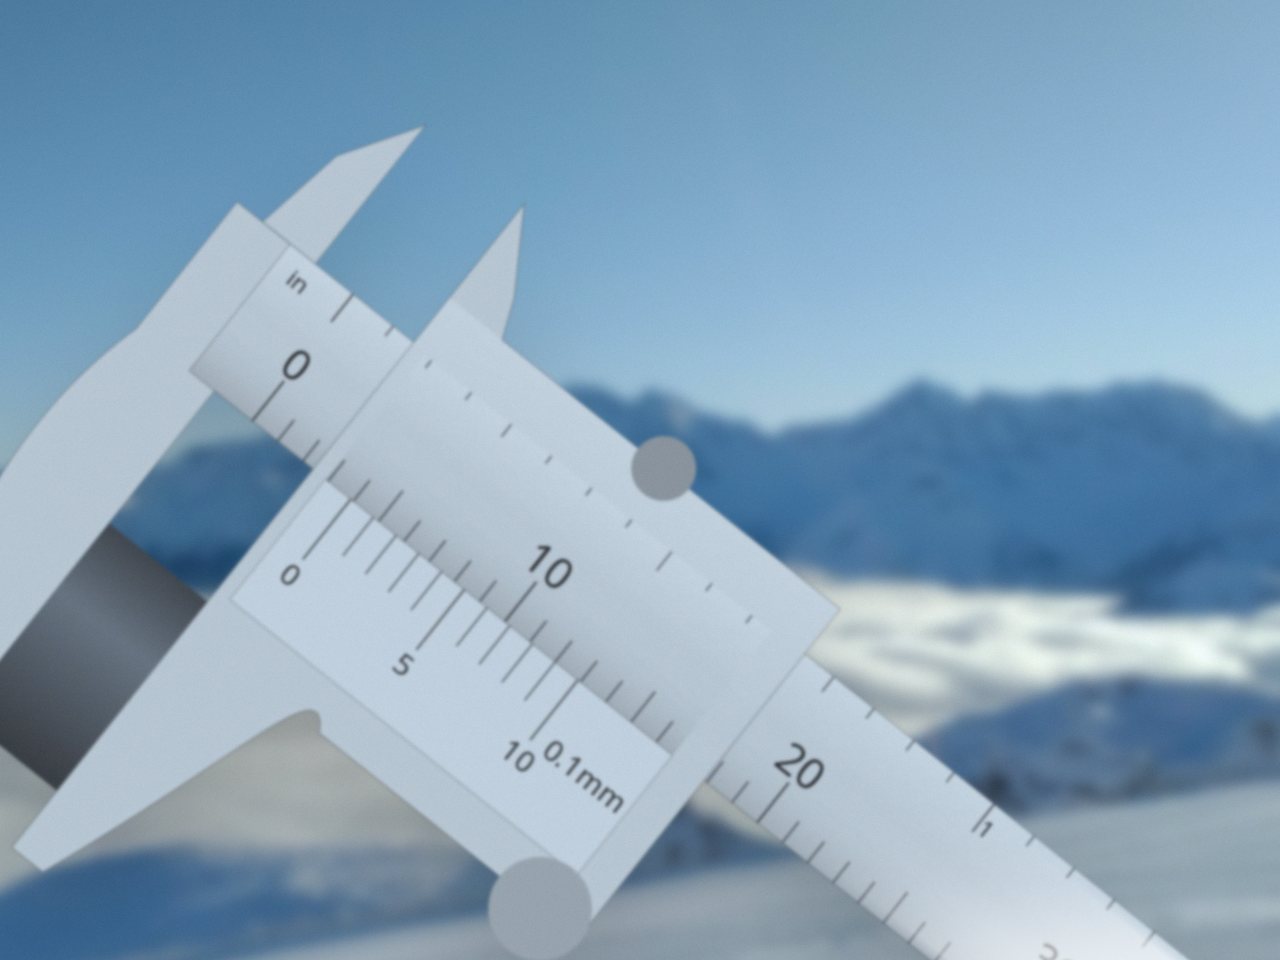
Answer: {"value": 3.9, "unit": "mm"}
